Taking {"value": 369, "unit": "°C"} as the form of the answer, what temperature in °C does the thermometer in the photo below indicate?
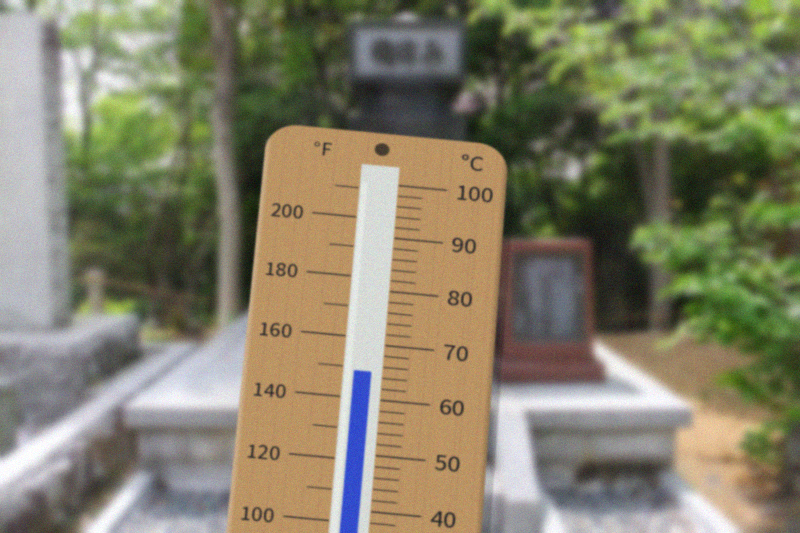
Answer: {"value": 65, "unit": "°C"}
